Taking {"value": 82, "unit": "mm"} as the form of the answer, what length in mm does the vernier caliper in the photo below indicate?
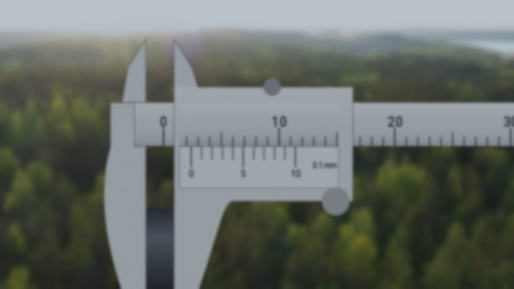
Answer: {"value": 2.4, "unit": "mm"}
